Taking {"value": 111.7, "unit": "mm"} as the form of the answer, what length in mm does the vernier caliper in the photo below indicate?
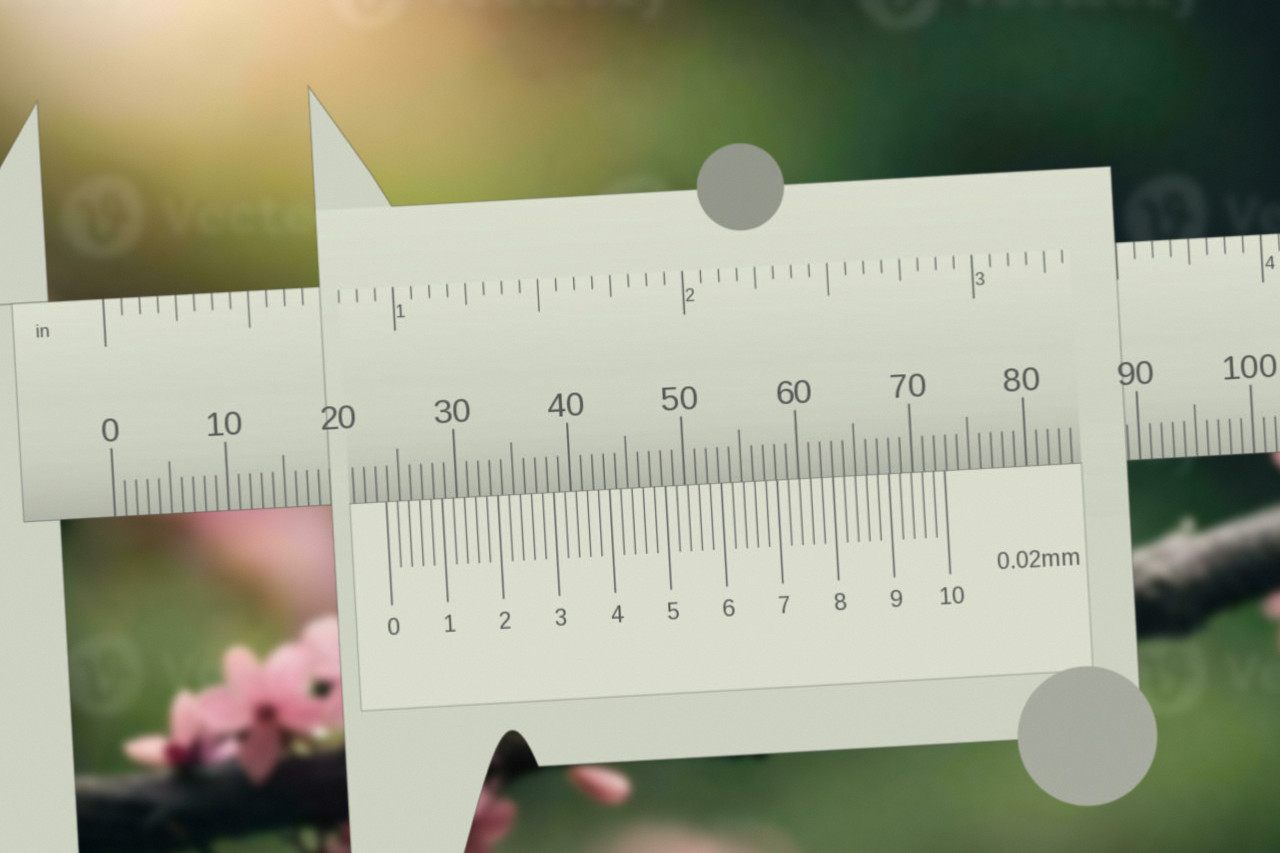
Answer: {"value": 23.8, "unit": "mm"}
